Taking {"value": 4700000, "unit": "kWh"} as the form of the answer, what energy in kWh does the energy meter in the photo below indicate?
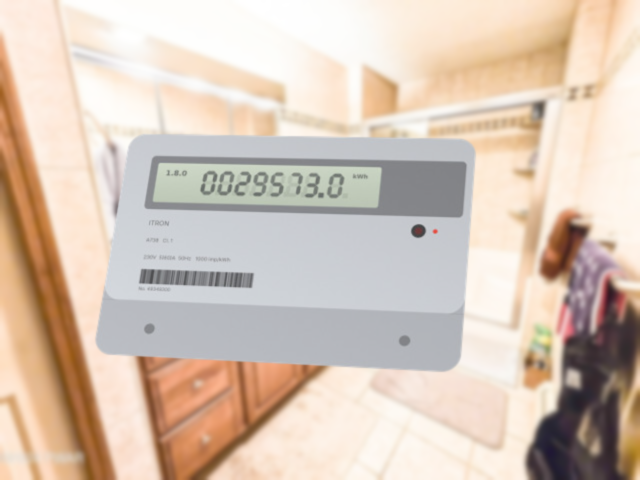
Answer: {"value": 29573.0, "unit": "kWh"}
